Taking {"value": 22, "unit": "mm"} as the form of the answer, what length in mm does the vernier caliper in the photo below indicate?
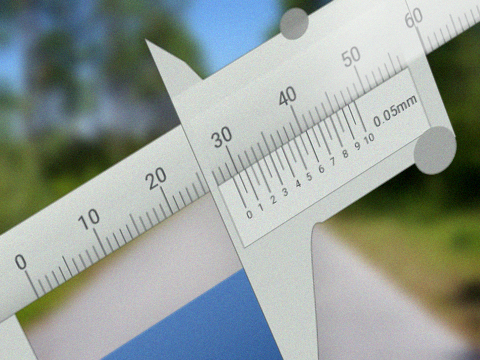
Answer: {"value": 29.2, "unit": "mm"}
